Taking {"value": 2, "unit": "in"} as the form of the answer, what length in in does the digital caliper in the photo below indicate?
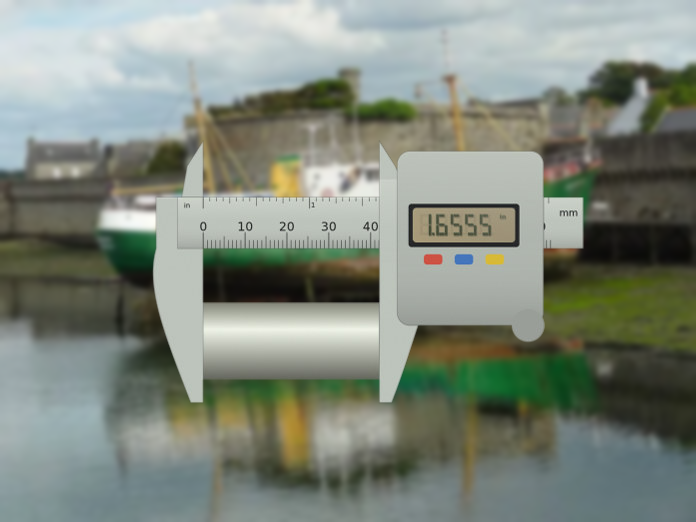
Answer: {"value": 1.6555, "unit": "in"}
